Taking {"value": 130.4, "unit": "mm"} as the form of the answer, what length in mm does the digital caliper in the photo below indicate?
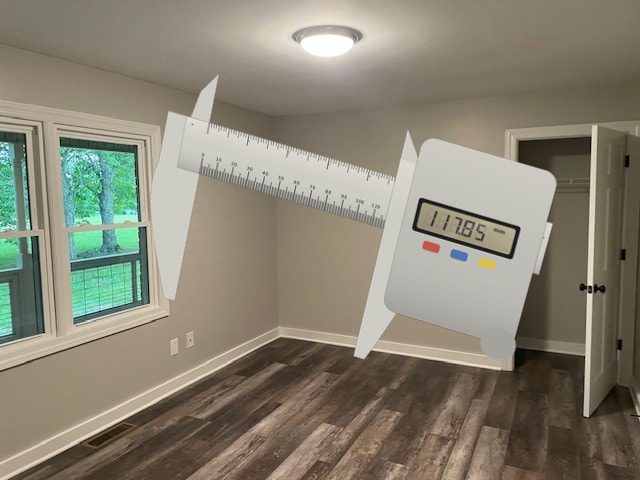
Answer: {"value": 117.85, "unit": "mm"}
